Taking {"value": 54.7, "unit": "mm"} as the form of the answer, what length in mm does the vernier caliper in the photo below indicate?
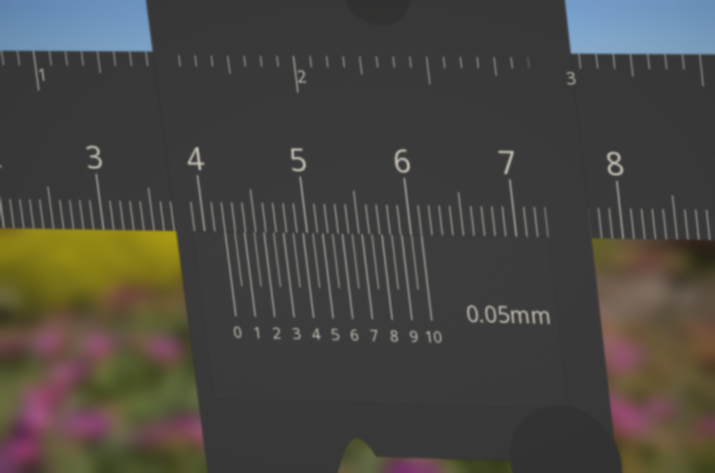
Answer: {"value": 42.0, "unit": "mm"}
